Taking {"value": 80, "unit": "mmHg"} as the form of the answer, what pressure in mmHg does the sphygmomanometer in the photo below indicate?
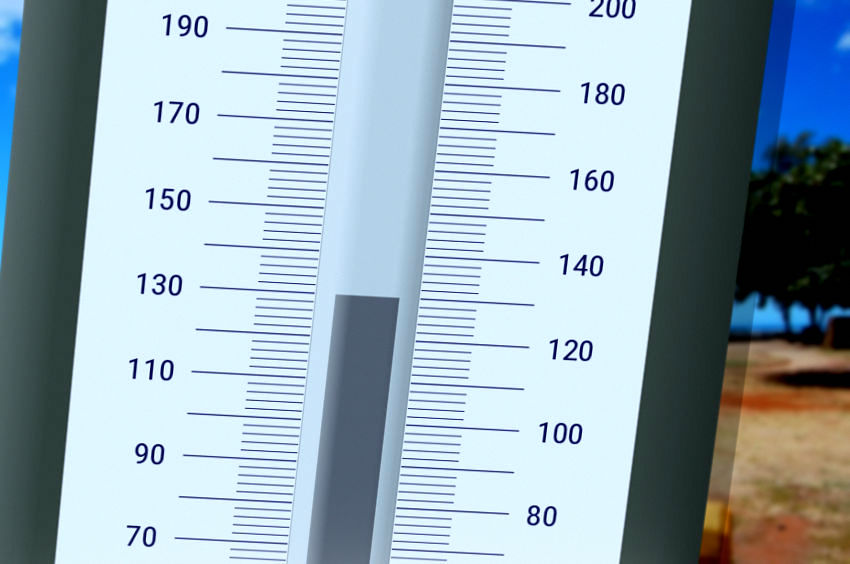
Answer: {"value": 130, "unit": "mmHg"}
